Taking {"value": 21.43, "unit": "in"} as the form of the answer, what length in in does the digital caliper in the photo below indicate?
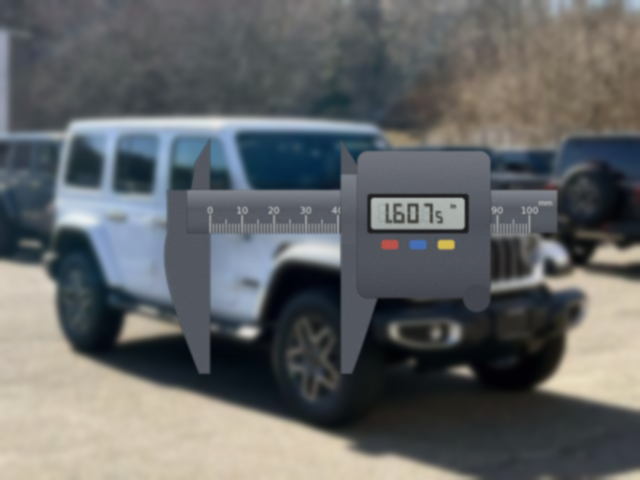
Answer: {"value": 1.6075, "unit": "in"}
